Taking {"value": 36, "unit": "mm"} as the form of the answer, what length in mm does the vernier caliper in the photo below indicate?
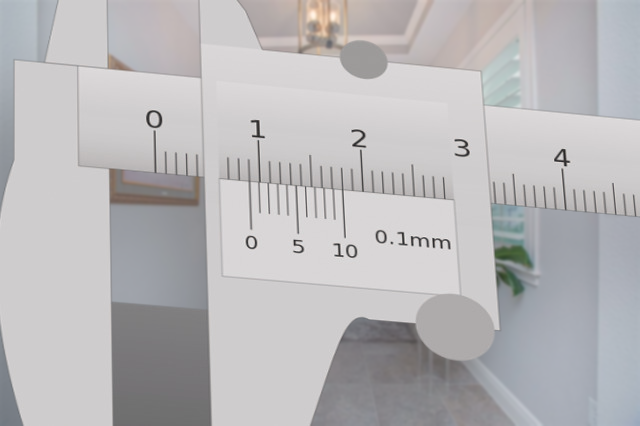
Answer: {"value": 9.0, "unit": "mm"}
